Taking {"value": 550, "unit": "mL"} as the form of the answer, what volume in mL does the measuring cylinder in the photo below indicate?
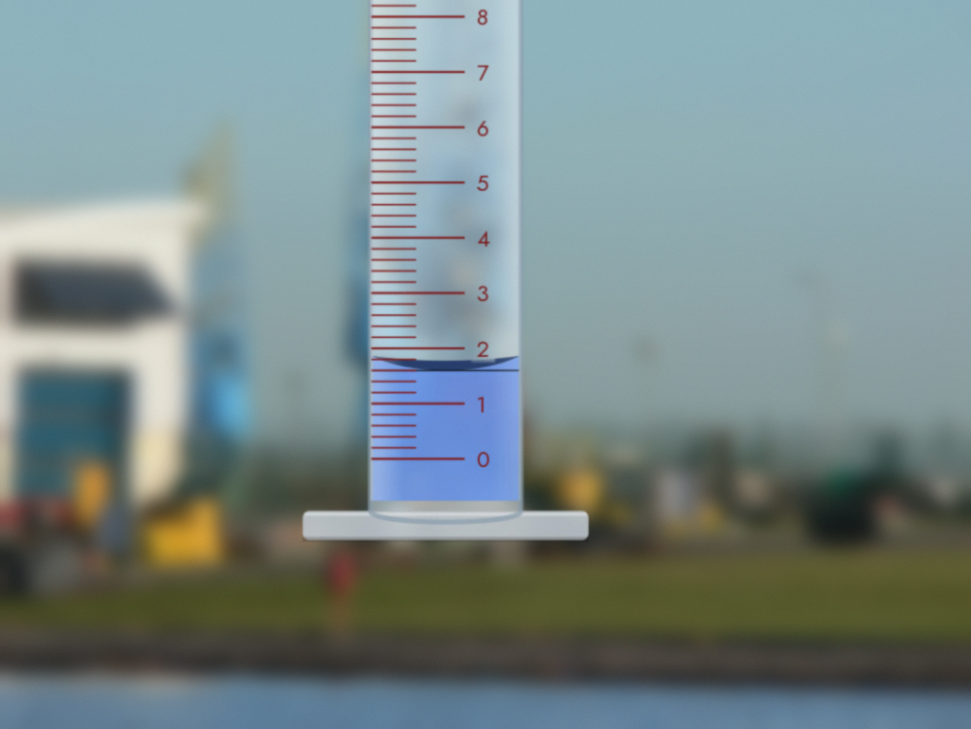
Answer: {"value": 1.6, "unit": "mL"}
